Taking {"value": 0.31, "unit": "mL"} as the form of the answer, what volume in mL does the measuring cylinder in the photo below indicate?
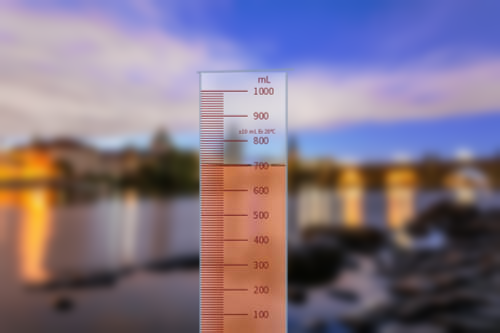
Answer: {"value": 700, "unit": "mL"}
